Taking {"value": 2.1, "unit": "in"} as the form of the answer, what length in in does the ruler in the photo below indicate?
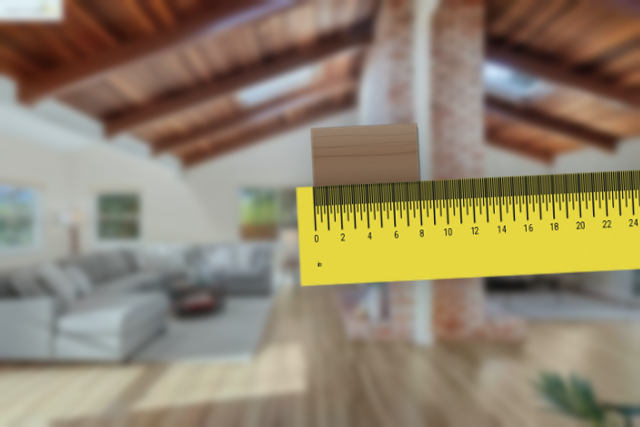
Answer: {"value": 8, "unit": "in"}
